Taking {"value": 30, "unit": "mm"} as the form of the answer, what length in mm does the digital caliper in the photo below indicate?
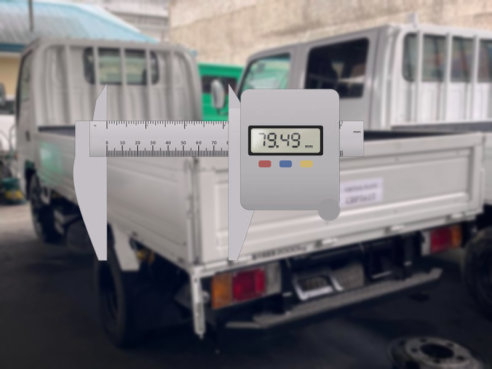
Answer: {"value": 79.49, "unit": "mm"}
